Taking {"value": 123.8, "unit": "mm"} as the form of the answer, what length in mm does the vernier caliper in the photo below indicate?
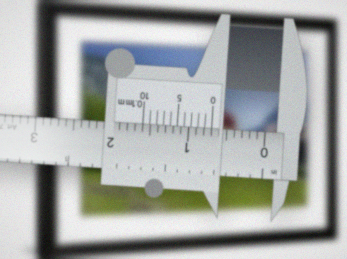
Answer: {"value": 7.0, "unit": "mm"}
